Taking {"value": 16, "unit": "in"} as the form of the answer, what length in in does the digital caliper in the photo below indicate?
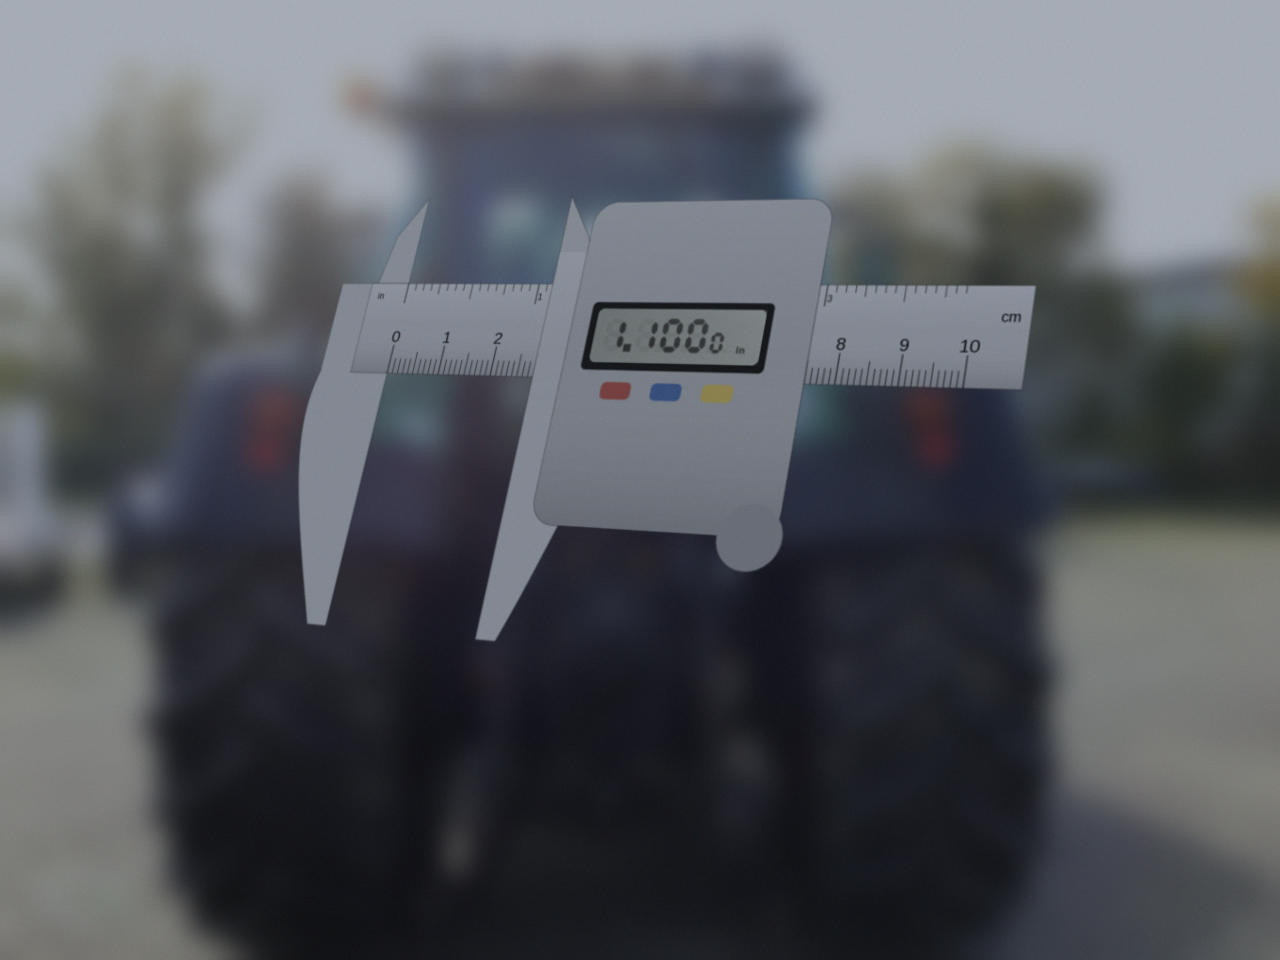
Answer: {"value": 1.1000, "unit": "in"}
